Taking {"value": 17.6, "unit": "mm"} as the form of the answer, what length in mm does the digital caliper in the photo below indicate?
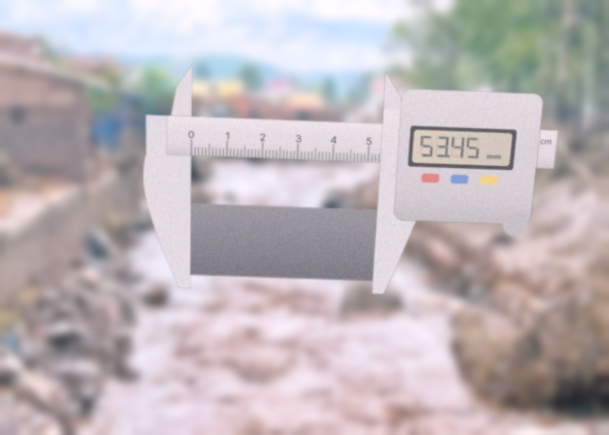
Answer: {"value": 53.45, "unit": "mm"}
